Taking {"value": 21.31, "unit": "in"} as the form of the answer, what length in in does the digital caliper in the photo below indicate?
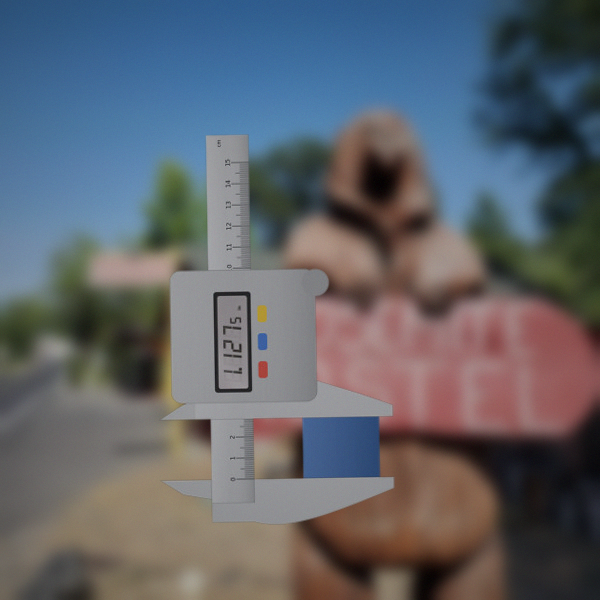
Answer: {"value": 1.1275, "unit": "in"}
